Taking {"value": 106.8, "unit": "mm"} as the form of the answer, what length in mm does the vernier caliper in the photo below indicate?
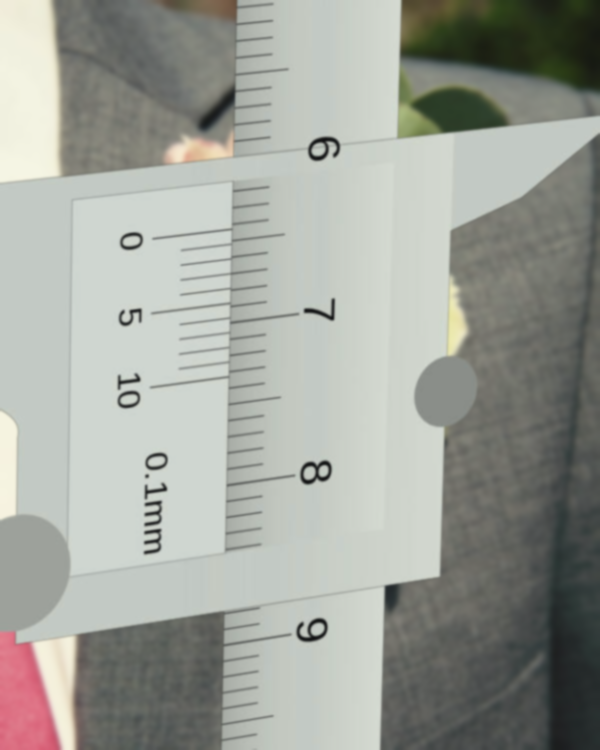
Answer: {"value": 64.3, "unit": "mm"}
